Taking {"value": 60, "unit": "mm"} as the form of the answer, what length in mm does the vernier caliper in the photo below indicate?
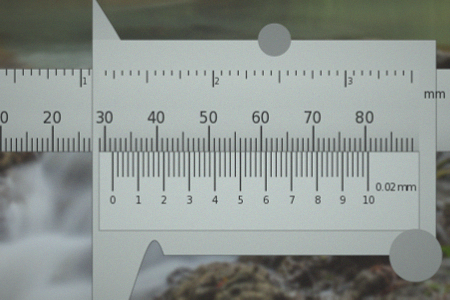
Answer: {"value": 31.5, "unit": "mm"}
